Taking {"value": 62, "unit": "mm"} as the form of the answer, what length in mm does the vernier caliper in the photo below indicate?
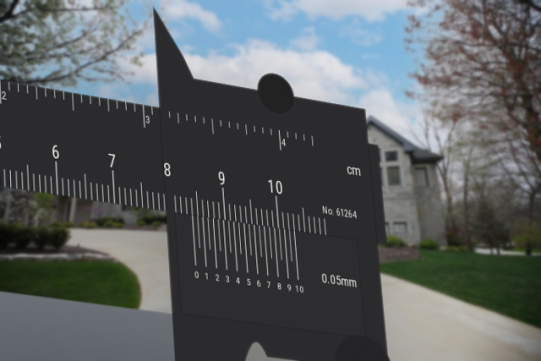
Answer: {"value": 84.0, "unit": "mm"}
